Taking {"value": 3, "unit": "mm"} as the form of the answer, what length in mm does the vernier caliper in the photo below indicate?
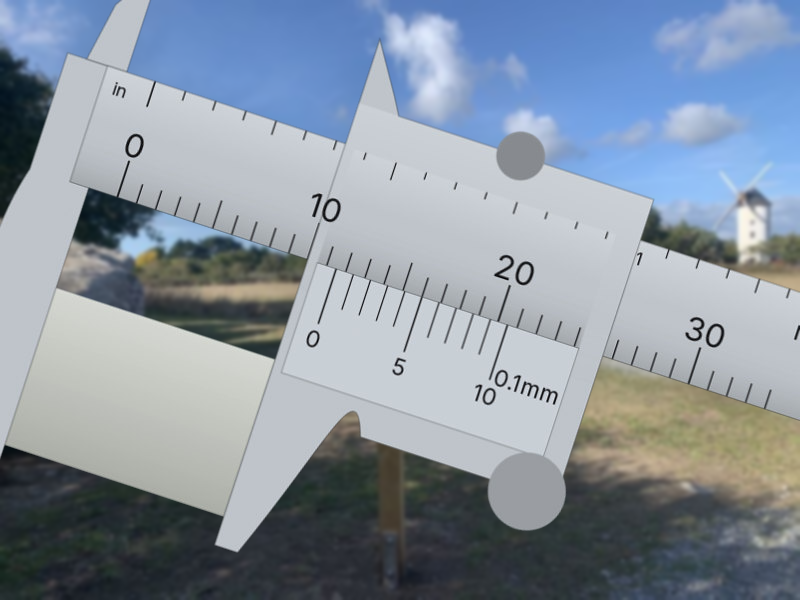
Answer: {"value": 11.5, "unit": "mm"}
